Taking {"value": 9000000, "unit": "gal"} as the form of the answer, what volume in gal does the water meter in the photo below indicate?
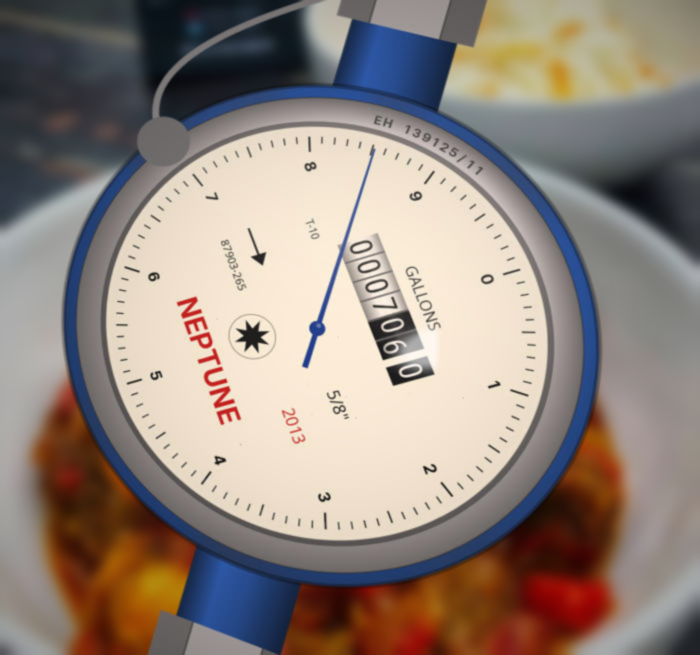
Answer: {"value": 7058.5, "unit": "gal"}
